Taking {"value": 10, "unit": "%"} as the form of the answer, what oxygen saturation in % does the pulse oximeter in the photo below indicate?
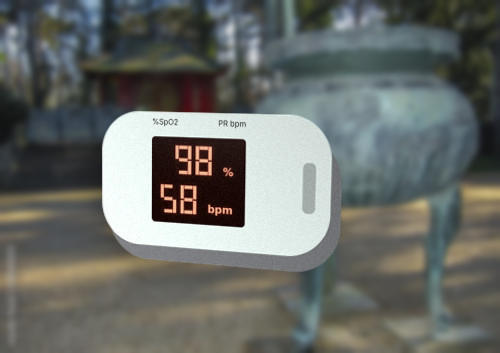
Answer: {"value": 98, "unit": "%"}
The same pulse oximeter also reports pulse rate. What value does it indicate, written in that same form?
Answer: {"value": 58, "unit": "bpm"}
